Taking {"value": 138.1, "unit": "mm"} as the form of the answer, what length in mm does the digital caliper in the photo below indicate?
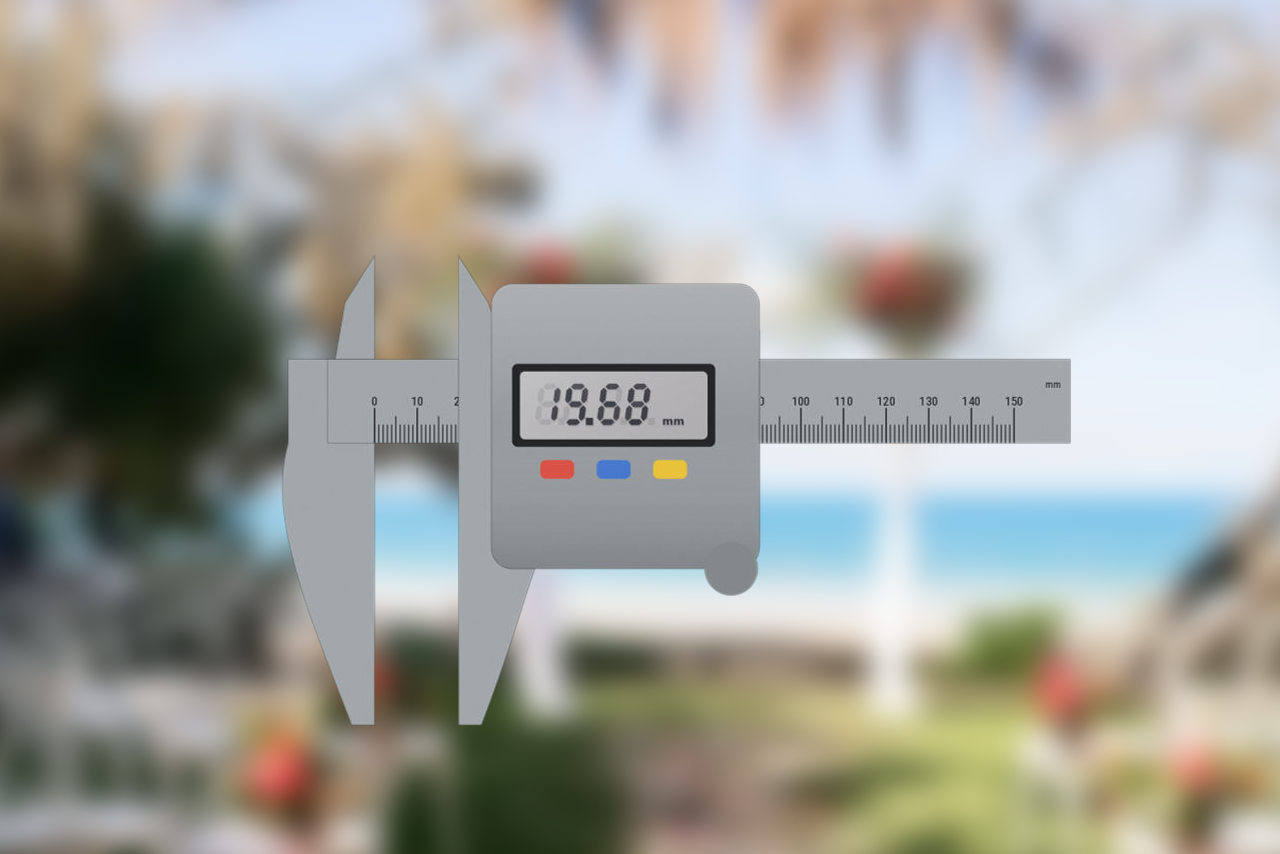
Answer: {"value": 19.68, "unit": "mm"}
